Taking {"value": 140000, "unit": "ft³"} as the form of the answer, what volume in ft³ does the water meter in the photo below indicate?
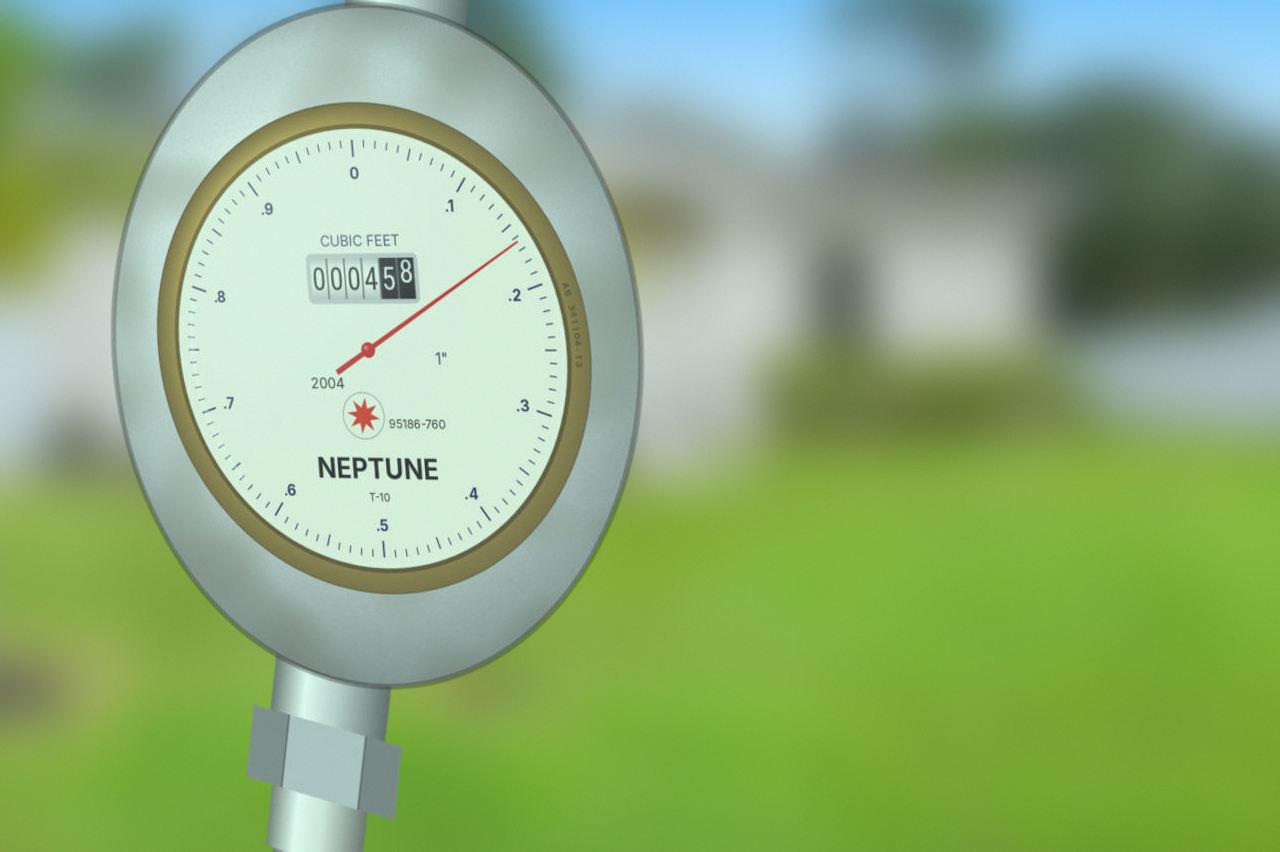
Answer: {"value": 458.16, "unit": "ft³"}
